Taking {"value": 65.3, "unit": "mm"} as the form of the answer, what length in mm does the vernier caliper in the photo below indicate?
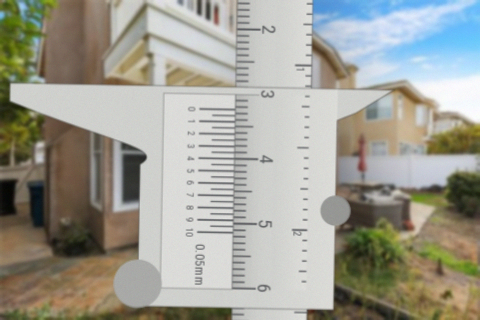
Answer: {"value": 32.4, "unit": "mm"}
